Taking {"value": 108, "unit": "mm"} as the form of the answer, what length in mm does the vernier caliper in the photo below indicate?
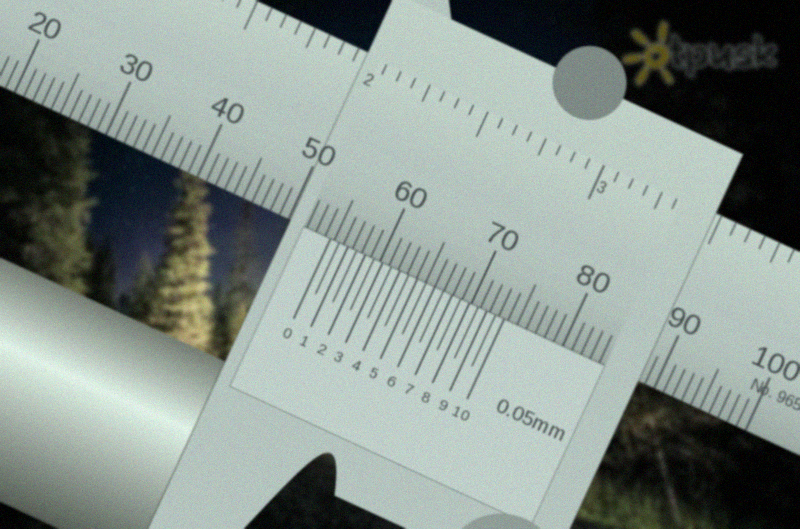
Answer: {"value": 54.6, "unit": "mm"}
